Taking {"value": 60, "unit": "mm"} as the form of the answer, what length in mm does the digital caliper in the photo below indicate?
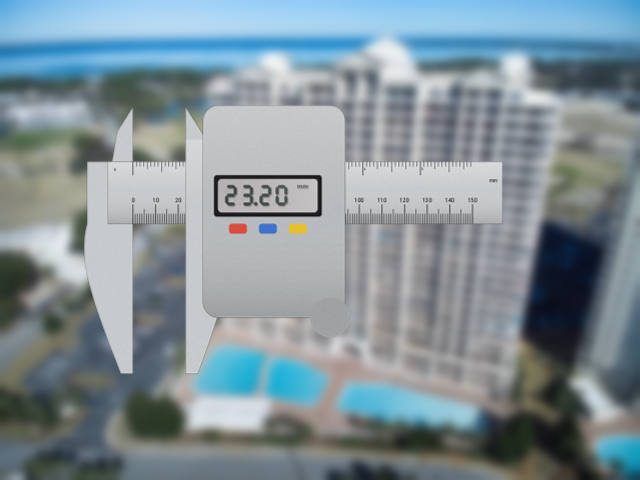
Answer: {"value": 23.20, "unit": "mm"}
